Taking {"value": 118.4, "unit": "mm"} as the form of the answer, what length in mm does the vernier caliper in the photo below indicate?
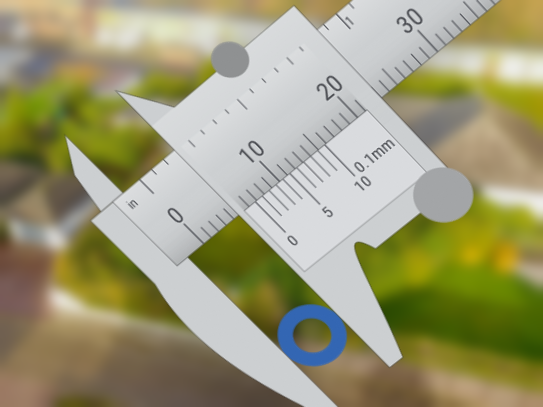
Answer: {"value": 6.8, "unit": "mm"}
